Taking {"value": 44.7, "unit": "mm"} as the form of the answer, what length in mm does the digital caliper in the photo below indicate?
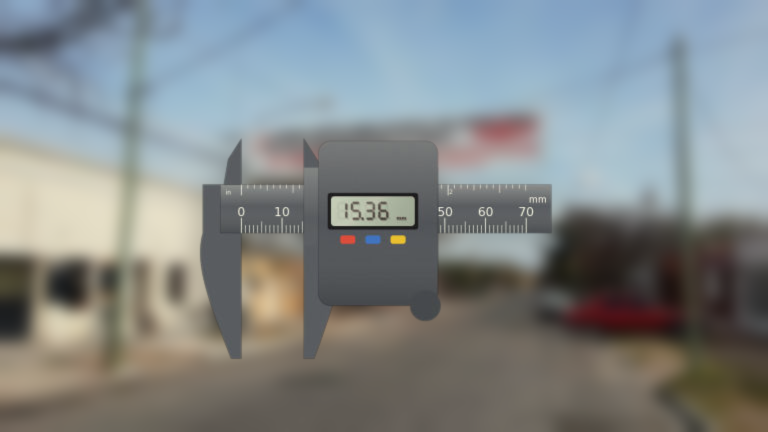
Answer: {"value": 15.36, "unit": "mm"}
